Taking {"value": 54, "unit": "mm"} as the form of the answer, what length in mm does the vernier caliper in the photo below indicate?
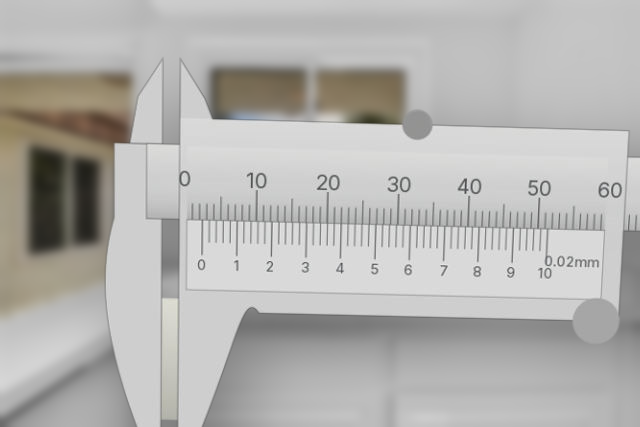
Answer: {"value": 2.4, "unit": "mm"}
